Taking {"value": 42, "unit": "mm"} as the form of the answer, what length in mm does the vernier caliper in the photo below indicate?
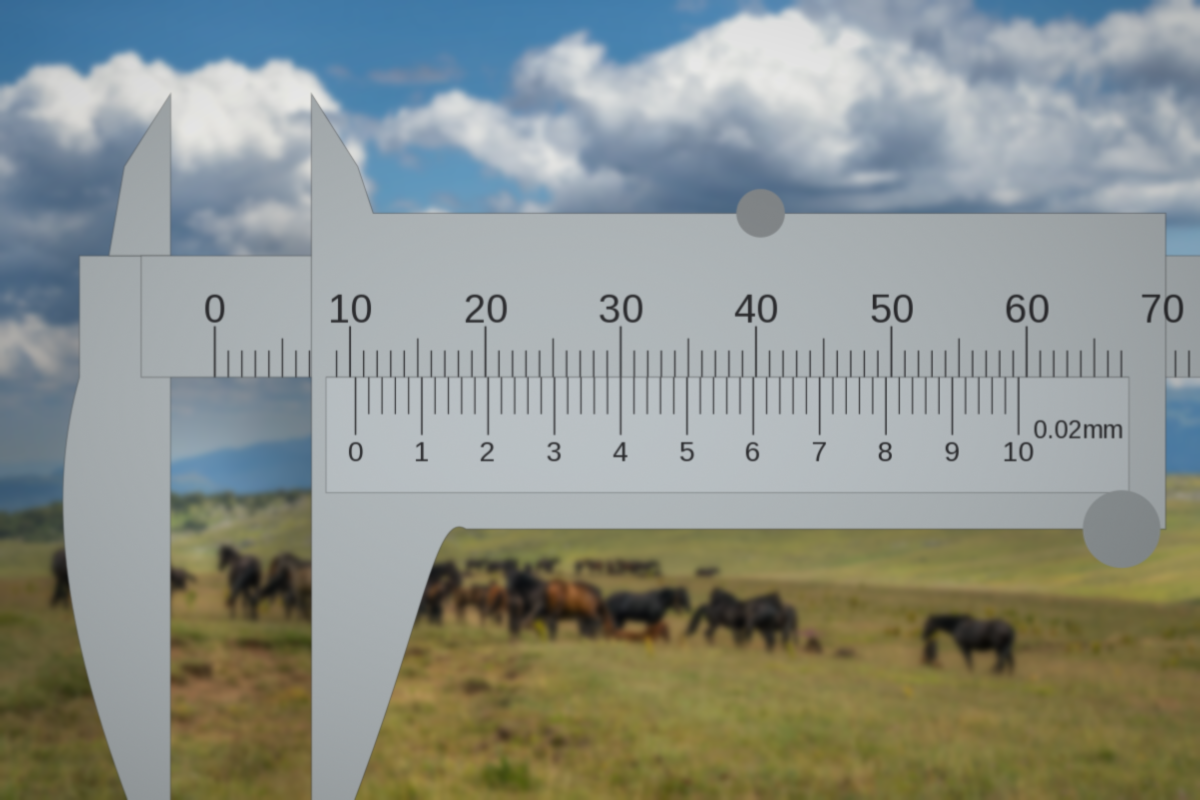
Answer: {"value": 10.4, "unit": "mm"}
